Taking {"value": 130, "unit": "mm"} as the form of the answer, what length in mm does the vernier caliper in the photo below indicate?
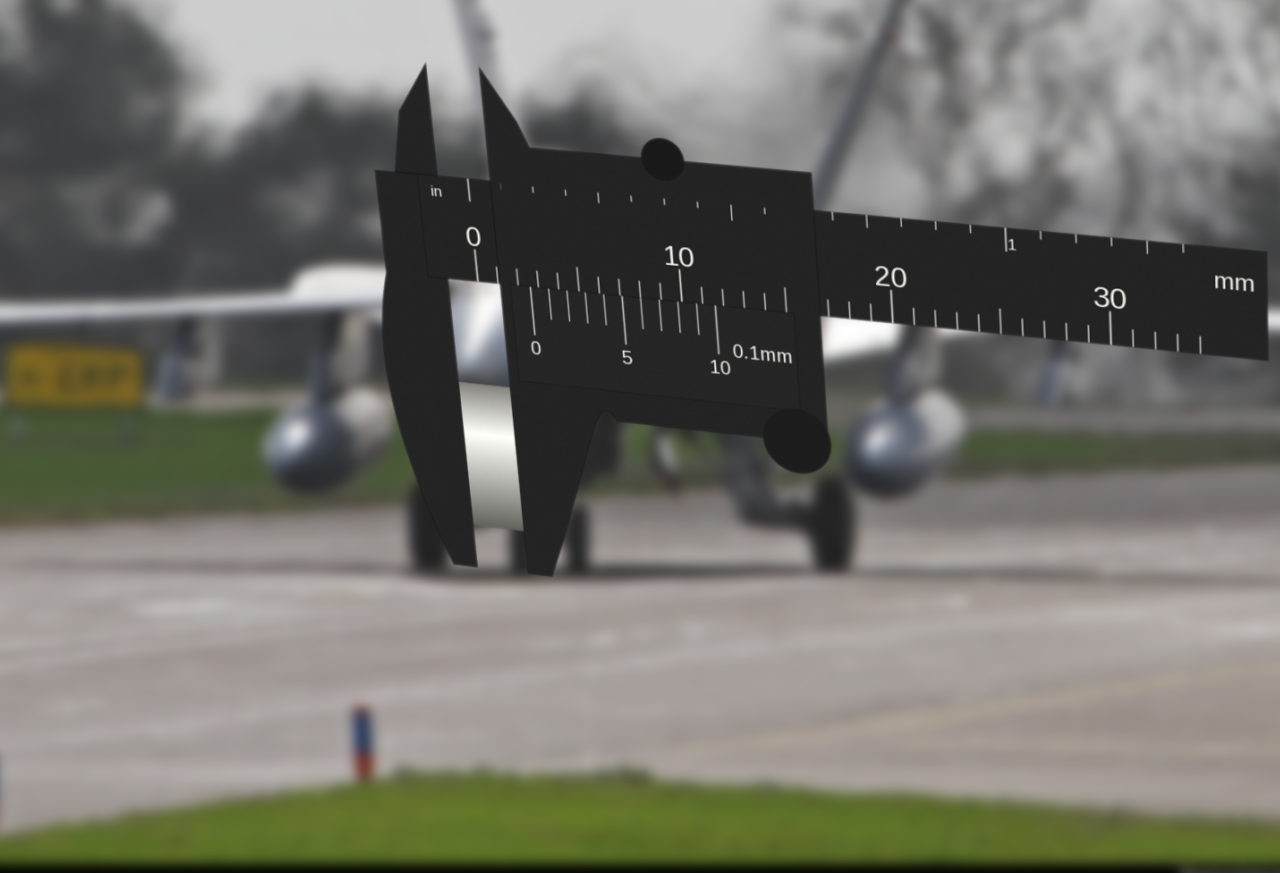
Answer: {"value": 2.6, "unit": "mm"}
